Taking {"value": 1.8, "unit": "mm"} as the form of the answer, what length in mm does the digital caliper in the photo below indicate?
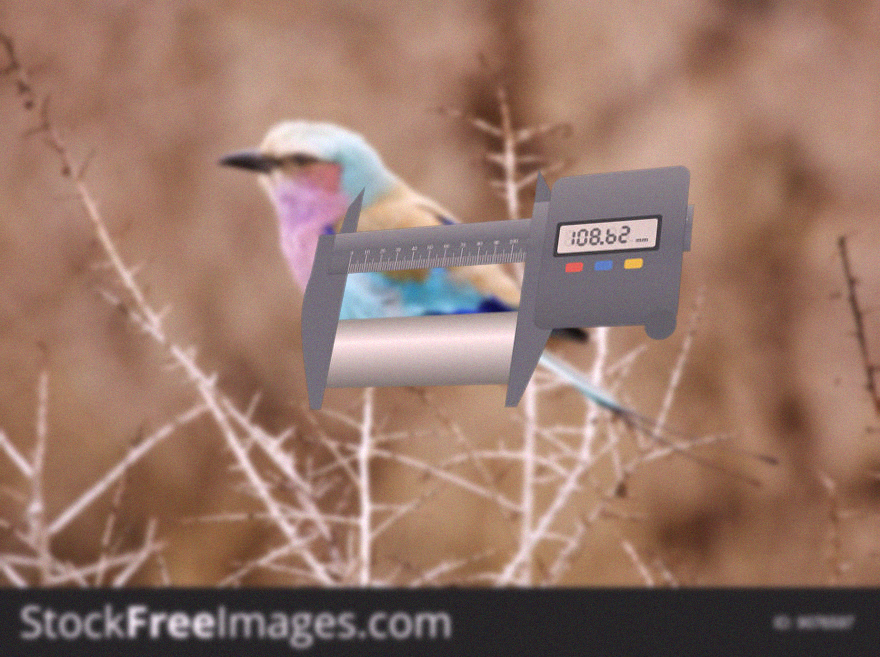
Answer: {"value": 108.62, "unit": "mm"}
